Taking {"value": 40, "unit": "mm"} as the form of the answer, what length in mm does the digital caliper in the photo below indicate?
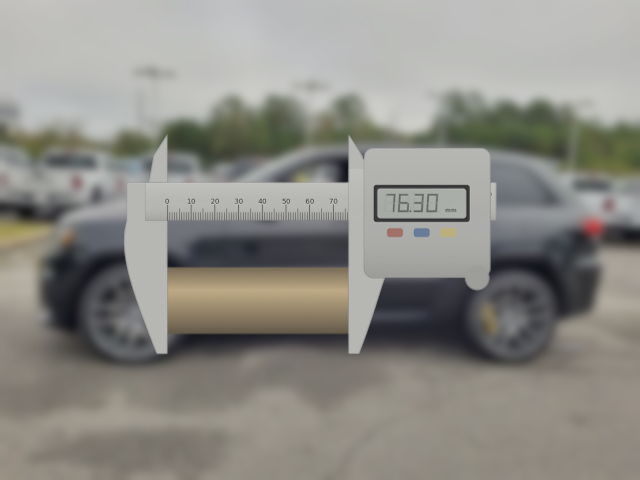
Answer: {"value": 76.30, "unit": "mm"}
